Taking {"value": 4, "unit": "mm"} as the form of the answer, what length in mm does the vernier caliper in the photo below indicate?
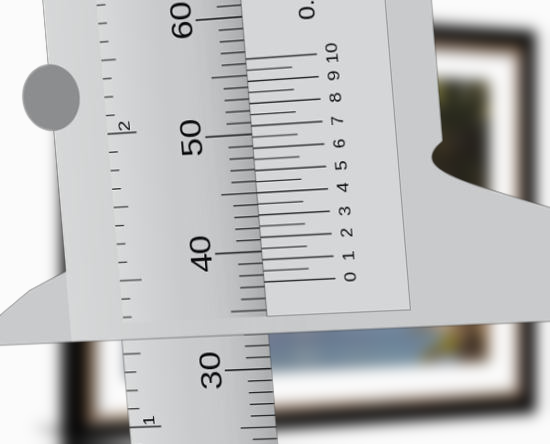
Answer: {"value": 37.4, "unit": "mm"}
